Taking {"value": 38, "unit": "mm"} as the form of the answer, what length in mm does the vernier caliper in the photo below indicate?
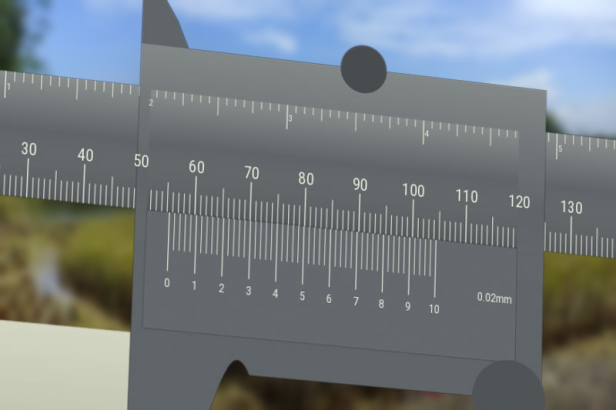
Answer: {"value": 55.4, "unit": "mm"}
